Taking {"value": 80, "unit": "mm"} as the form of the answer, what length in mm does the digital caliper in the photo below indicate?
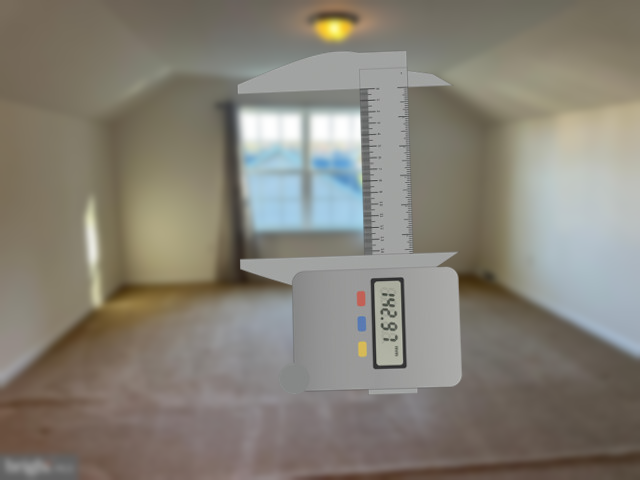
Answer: {"value": 142.97, "unit": "mm"}
